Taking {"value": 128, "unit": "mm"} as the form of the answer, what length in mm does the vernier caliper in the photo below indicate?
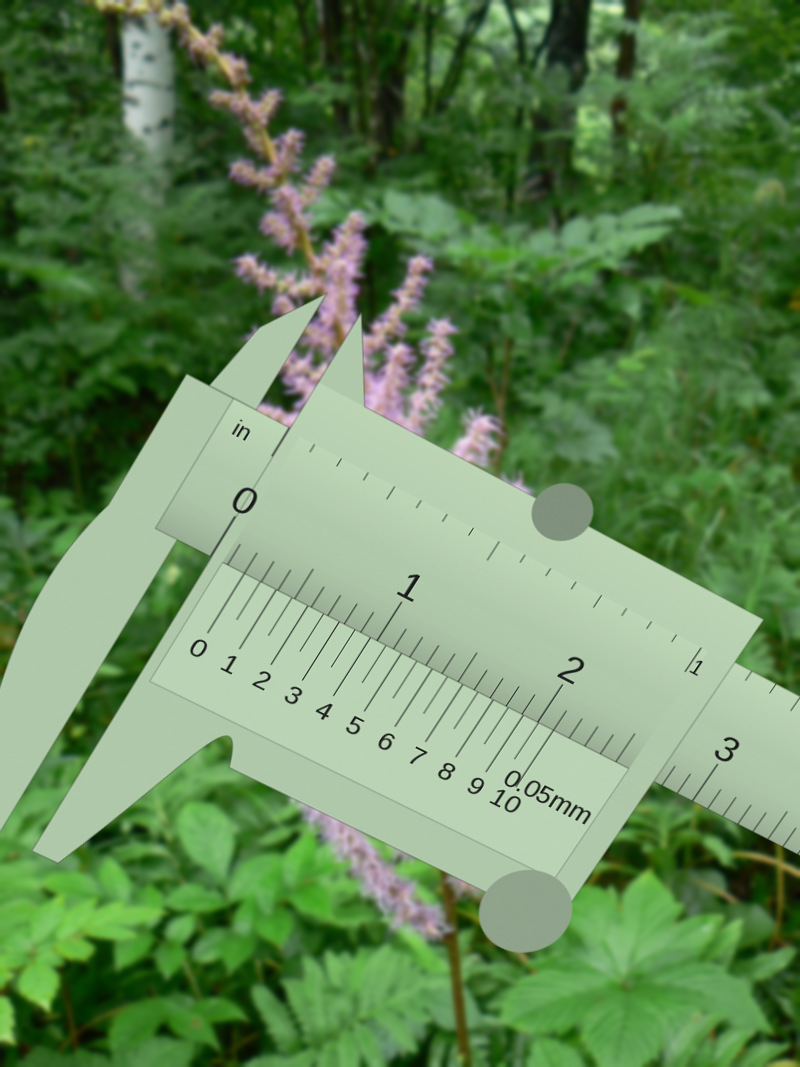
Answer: {"value": 2.0, "unit": "mm"}
